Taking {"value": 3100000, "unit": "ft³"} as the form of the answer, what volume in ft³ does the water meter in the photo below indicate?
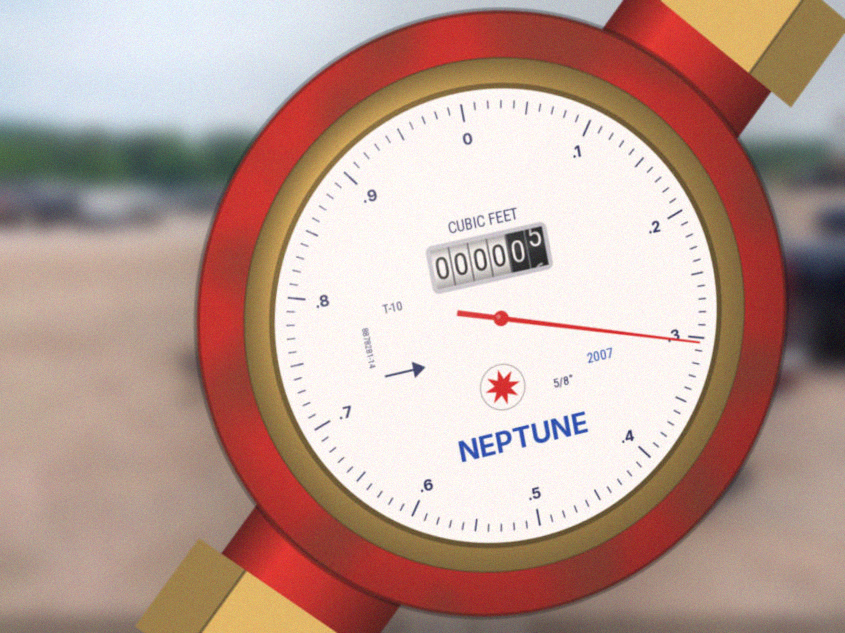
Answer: {"value": 5.30, "unit": "ft³"}
